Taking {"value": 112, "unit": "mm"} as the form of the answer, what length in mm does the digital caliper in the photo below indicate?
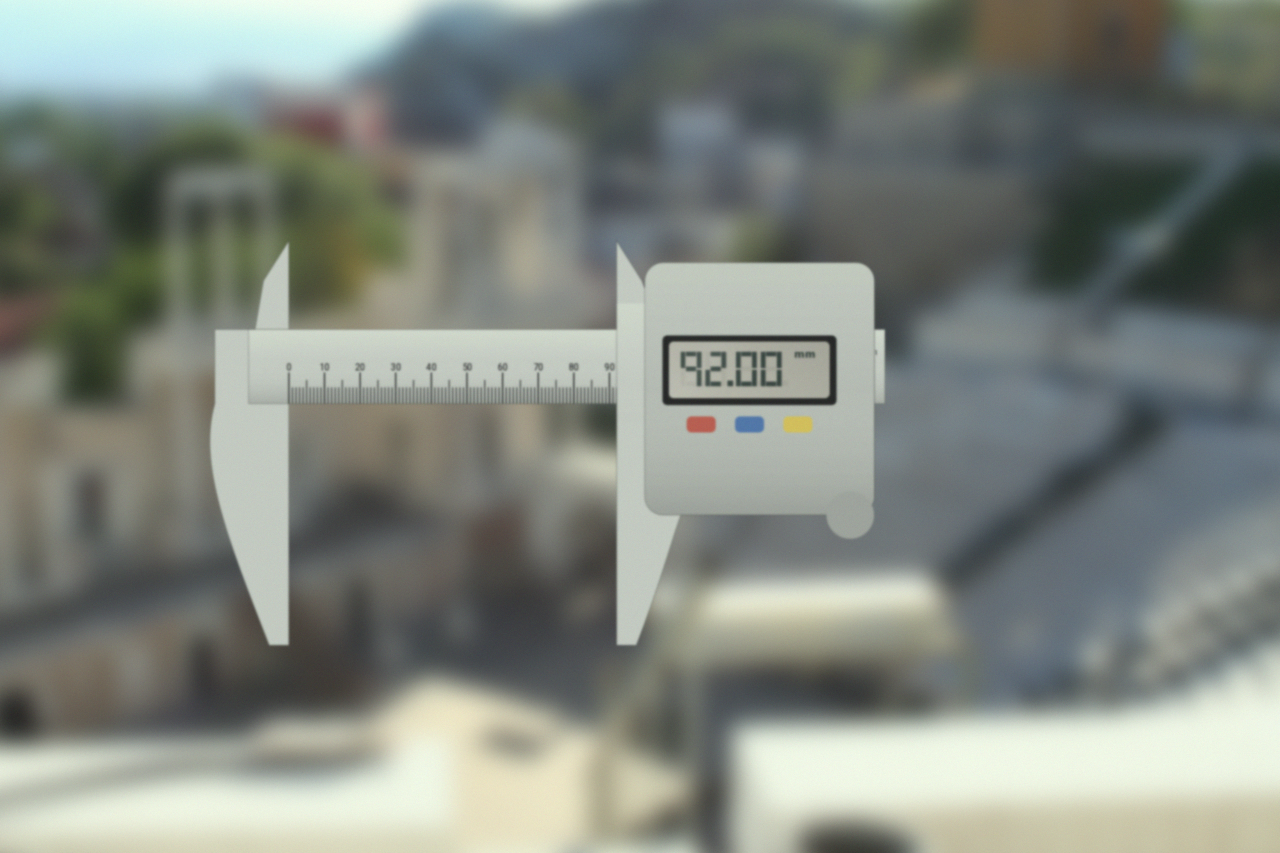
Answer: {"value": 92.00, "unit": "mm"}
